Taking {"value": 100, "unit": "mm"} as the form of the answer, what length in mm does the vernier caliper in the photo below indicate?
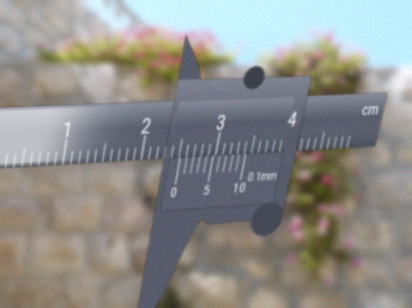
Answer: {"value": 25.2, "unit": "mm"}
